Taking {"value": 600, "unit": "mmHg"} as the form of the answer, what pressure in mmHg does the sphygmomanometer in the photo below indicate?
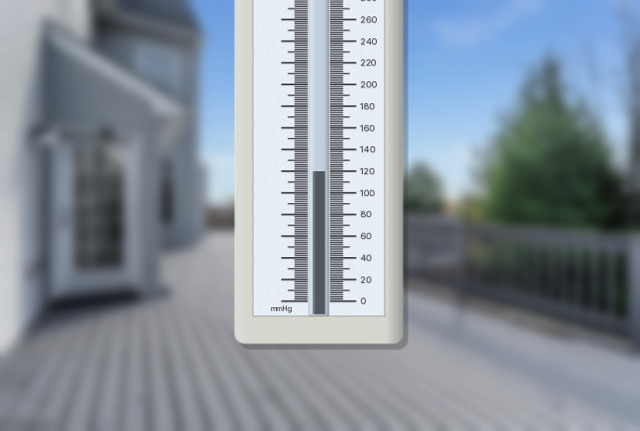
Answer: {"value": 120, "unit": "mmHg"}
